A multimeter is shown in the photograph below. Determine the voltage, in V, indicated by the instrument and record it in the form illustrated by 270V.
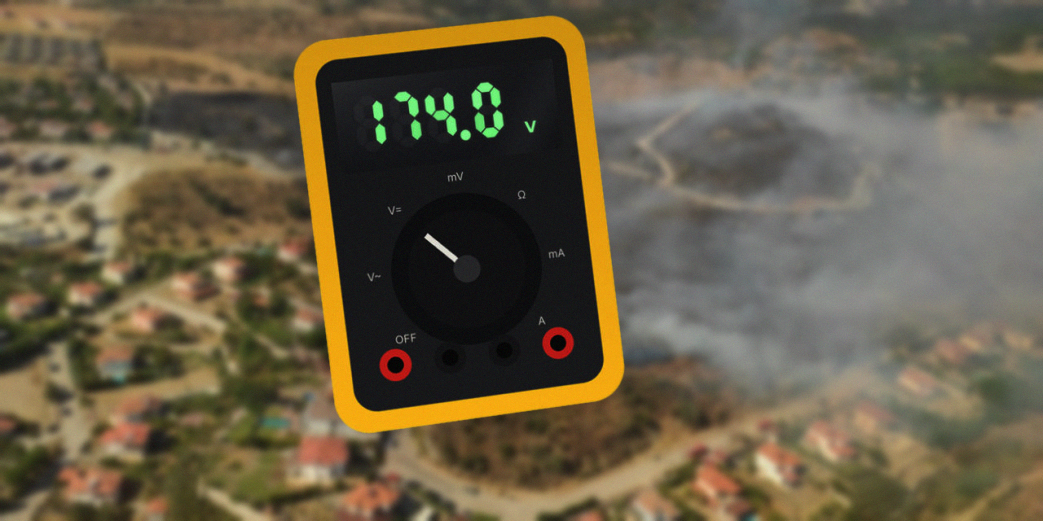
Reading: 174.0V
